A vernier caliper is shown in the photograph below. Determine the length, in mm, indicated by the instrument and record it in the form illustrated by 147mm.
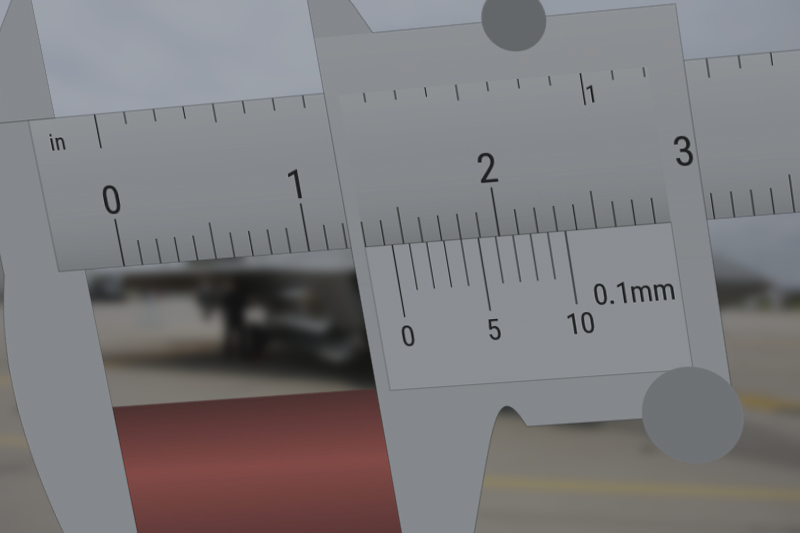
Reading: 14.4mm
